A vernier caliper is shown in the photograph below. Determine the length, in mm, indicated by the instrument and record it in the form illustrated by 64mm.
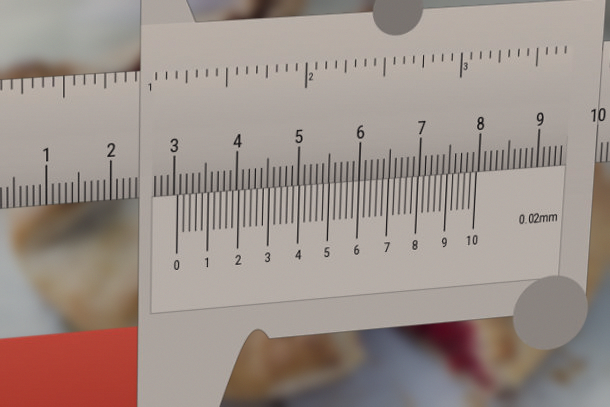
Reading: 30.6mm
